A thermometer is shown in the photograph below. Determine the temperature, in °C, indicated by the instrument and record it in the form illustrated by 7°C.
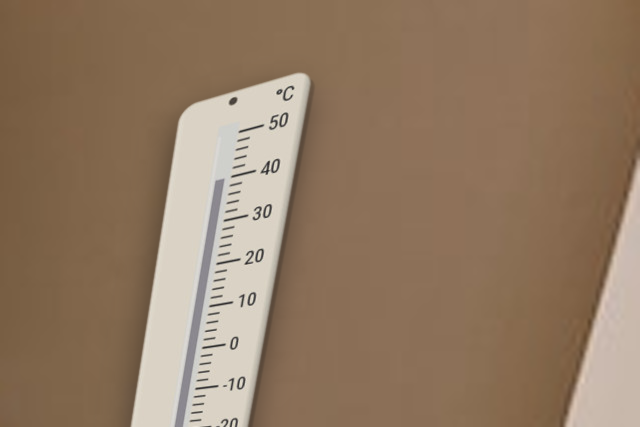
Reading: 40°C
